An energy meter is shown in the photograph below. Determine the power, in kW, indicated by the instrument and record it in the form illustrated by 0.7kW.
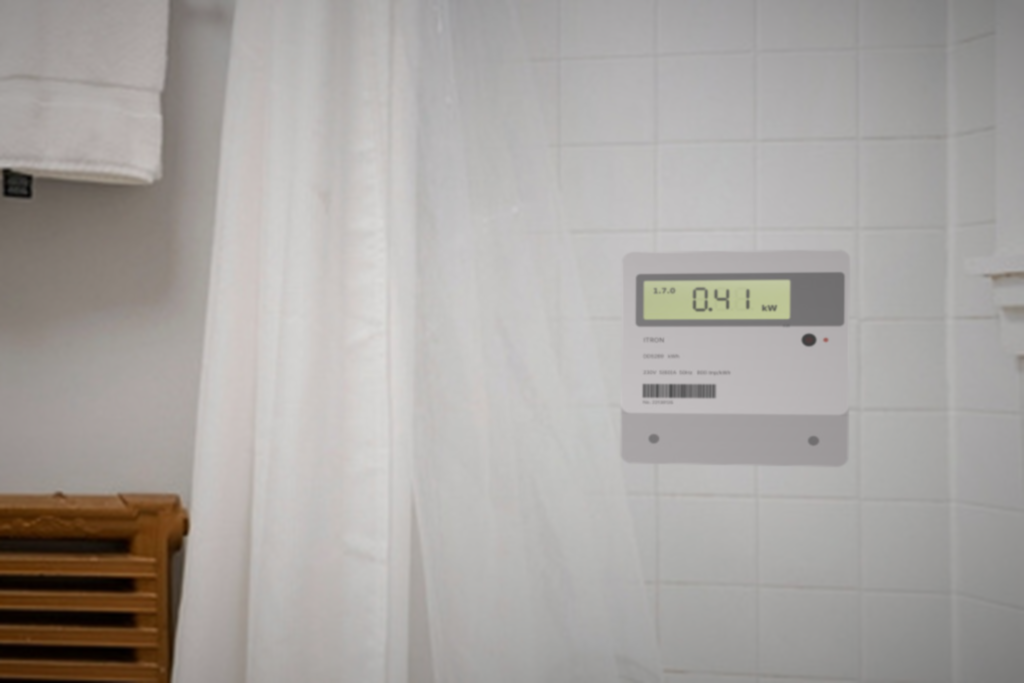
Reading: 0.41kW
